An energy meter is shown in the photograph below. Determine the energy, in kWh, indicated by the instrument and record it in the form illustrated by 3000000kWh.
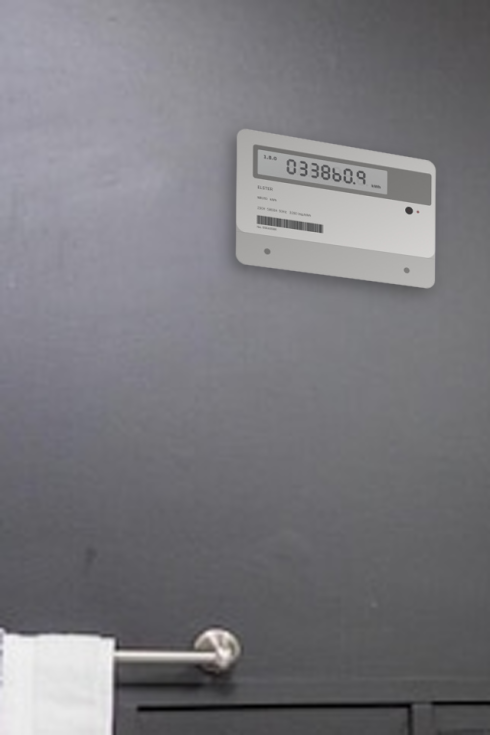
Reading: 33860.9kWh
